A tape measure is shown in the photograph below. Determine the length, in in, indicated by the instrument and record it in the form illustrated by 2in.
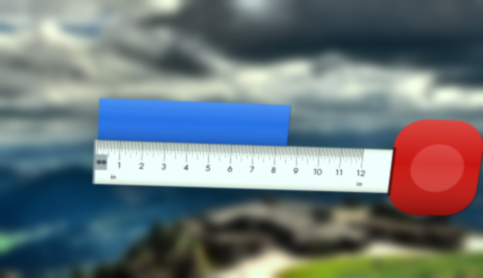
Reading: 8.5in
